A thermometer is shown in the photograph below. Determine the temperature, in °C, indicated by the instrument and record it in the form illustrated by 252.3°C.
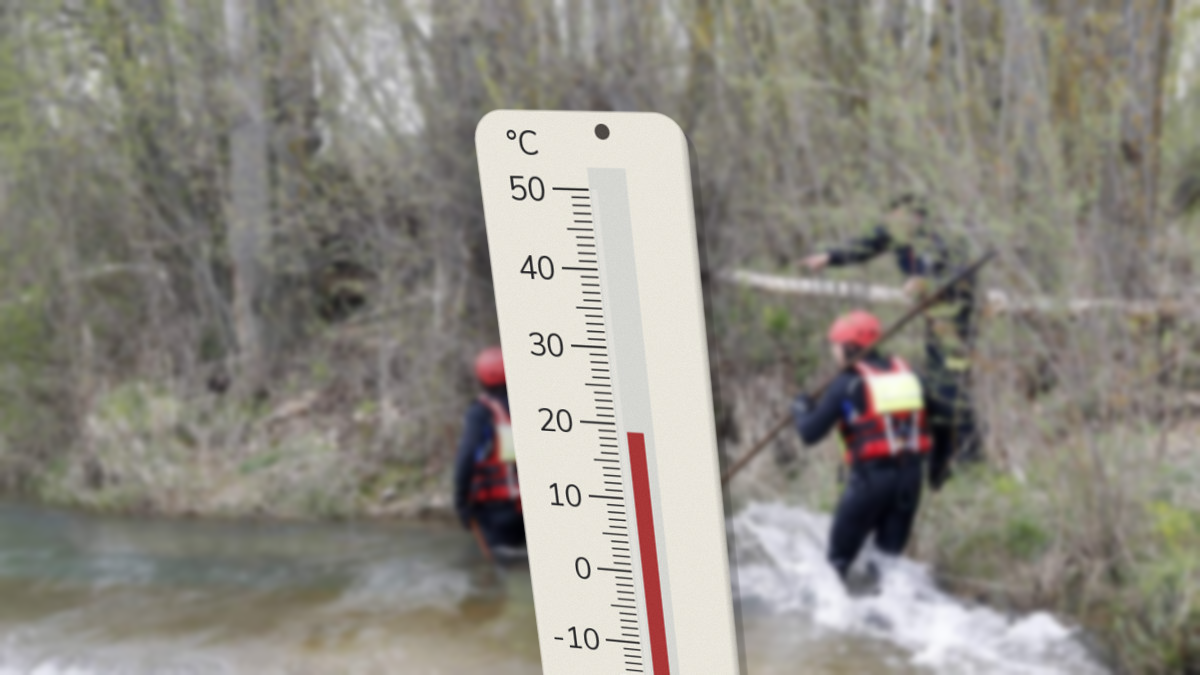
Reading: 19°C
